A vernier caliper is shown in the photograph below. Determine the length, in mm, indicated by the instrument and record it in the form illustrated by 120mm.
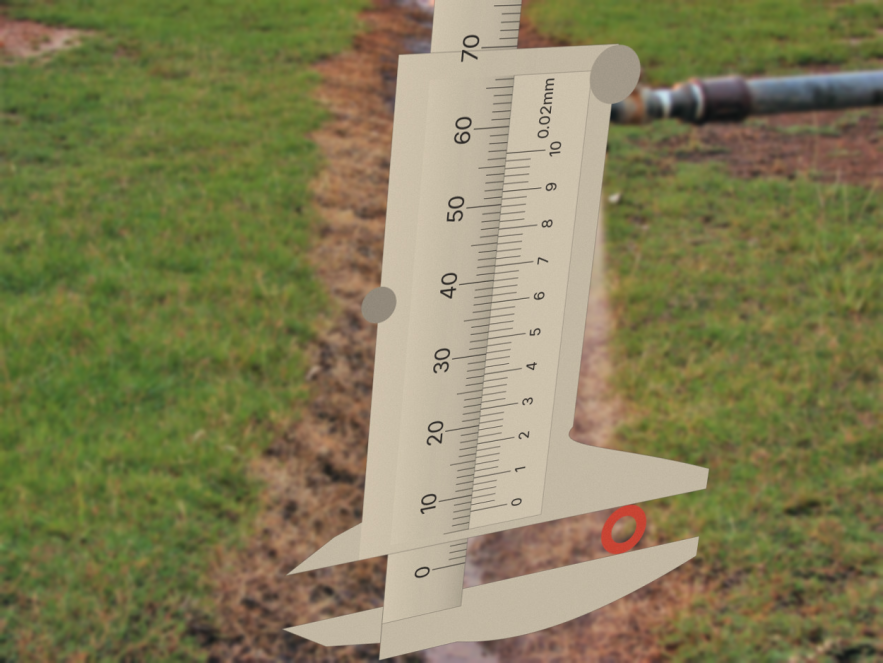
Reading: 7.6mm
